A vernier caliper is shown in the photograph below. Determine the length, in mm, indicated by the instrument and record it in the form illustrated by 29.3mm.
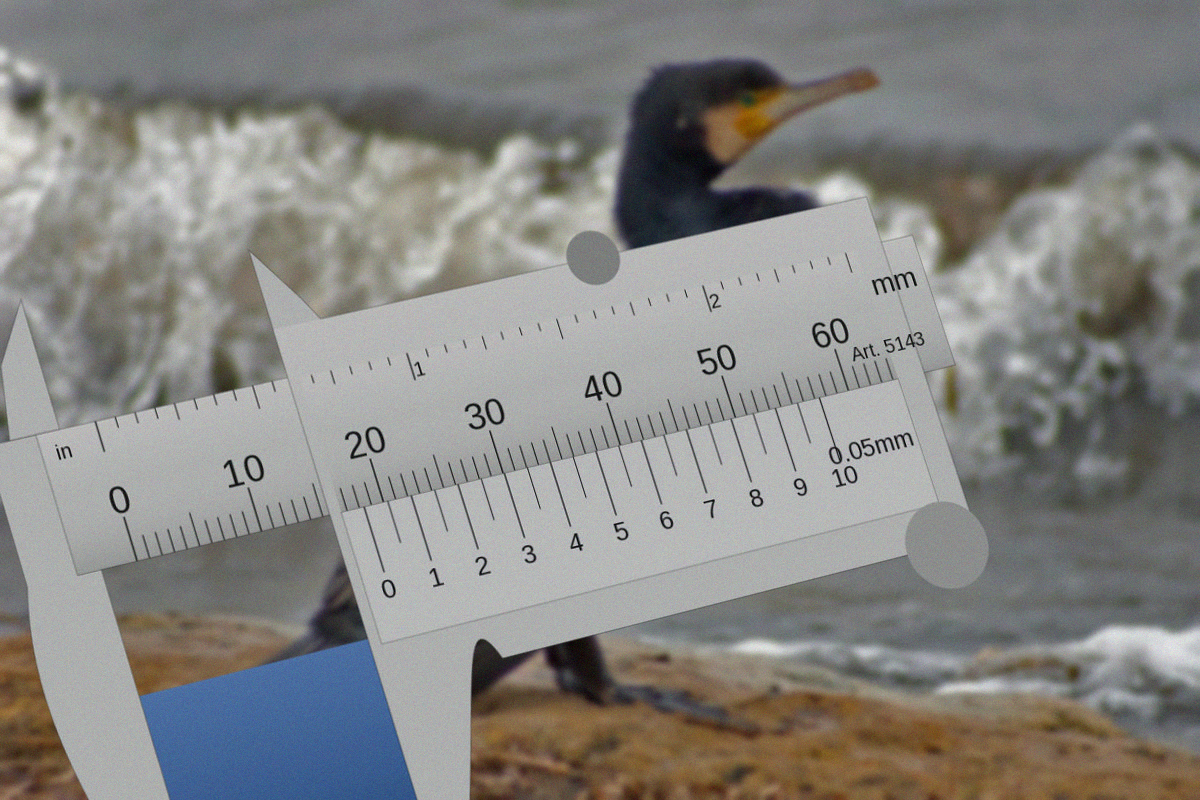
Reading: 18.4mm
